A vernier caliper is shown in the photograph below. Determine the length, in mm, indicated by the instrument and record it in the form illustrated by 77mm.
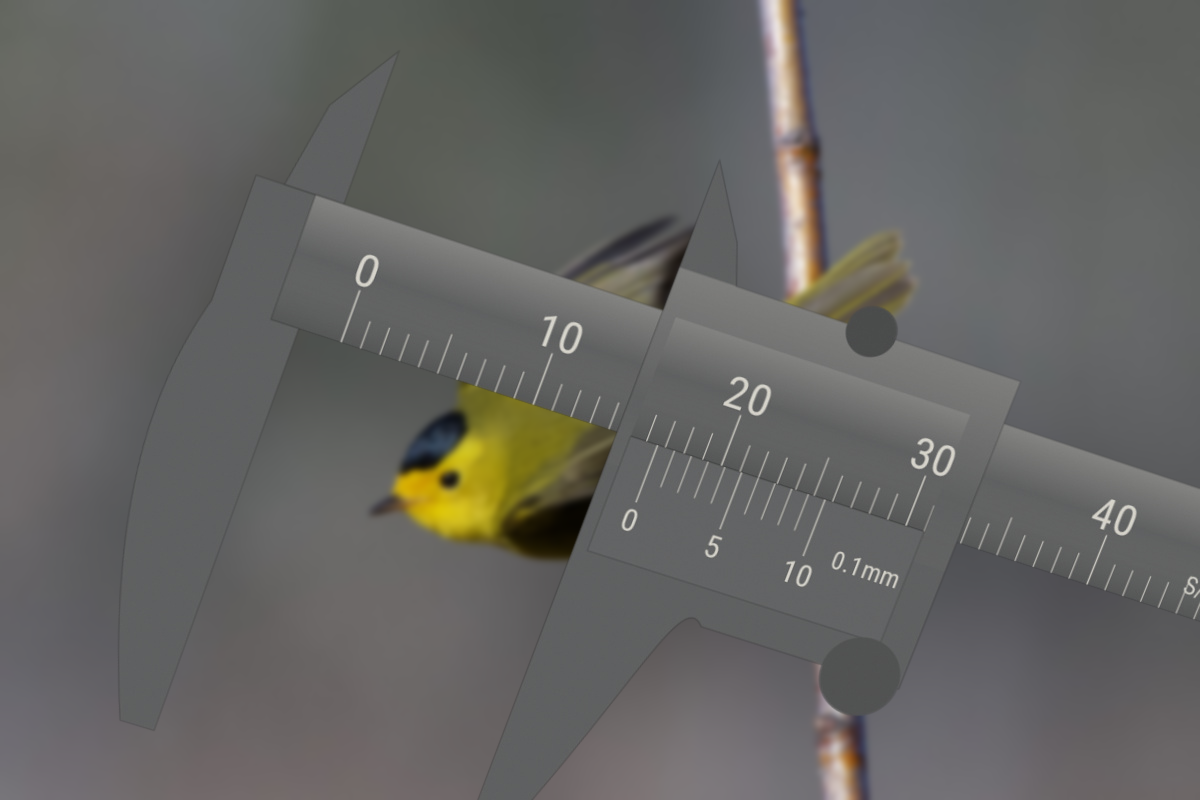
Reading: 16.6mm
